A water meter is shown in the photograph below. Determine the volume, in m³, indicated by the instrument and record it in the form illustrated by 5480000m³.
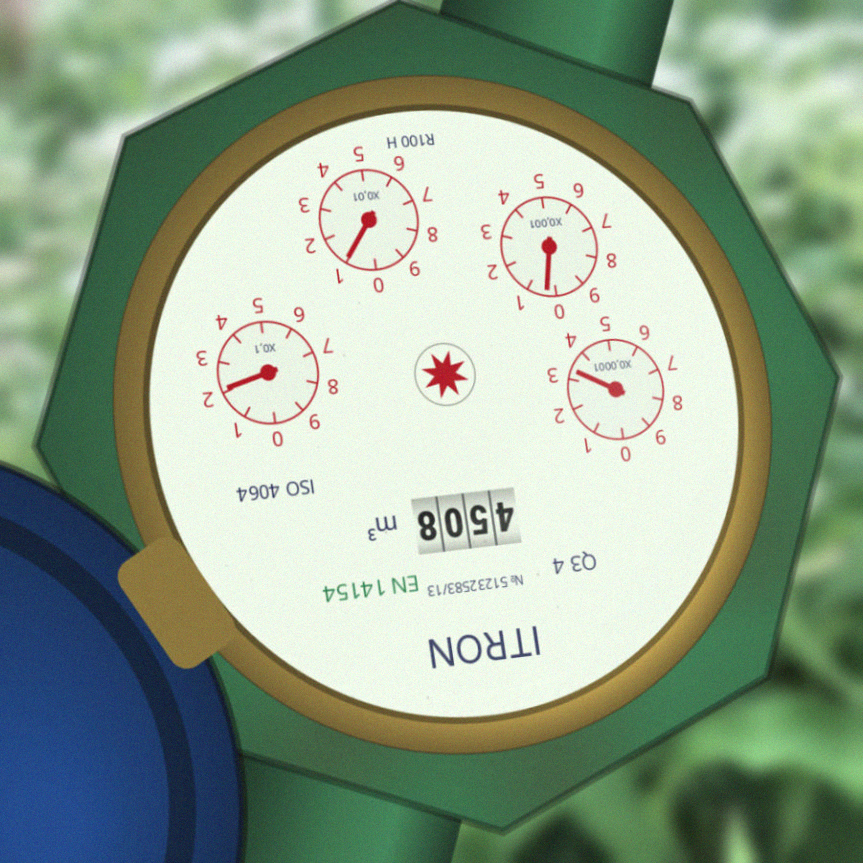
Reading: 4508.2103m³
